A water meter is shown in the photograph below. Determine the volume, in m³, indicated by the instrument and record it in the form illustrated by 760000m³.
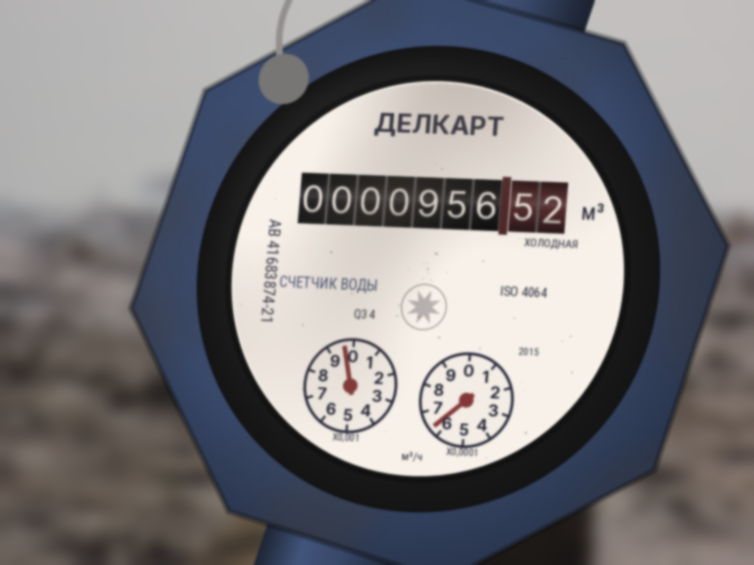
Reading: 956.5196m³
